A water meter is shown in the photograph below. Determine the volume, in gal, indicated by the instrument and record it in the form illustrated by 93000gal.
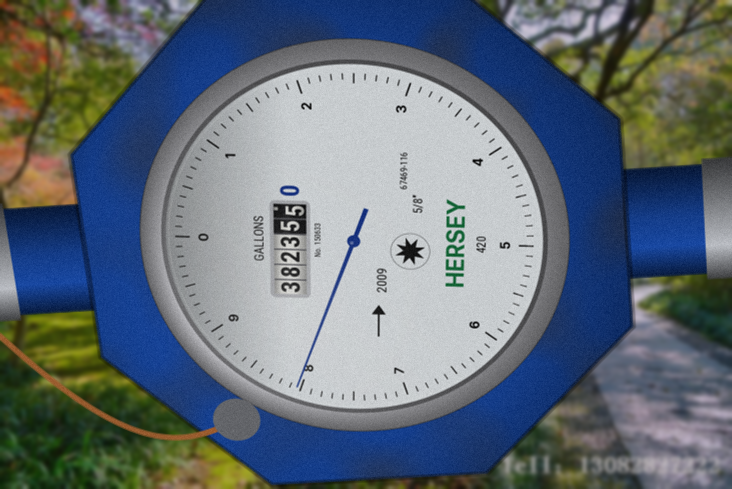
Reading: 3823548.0gal
